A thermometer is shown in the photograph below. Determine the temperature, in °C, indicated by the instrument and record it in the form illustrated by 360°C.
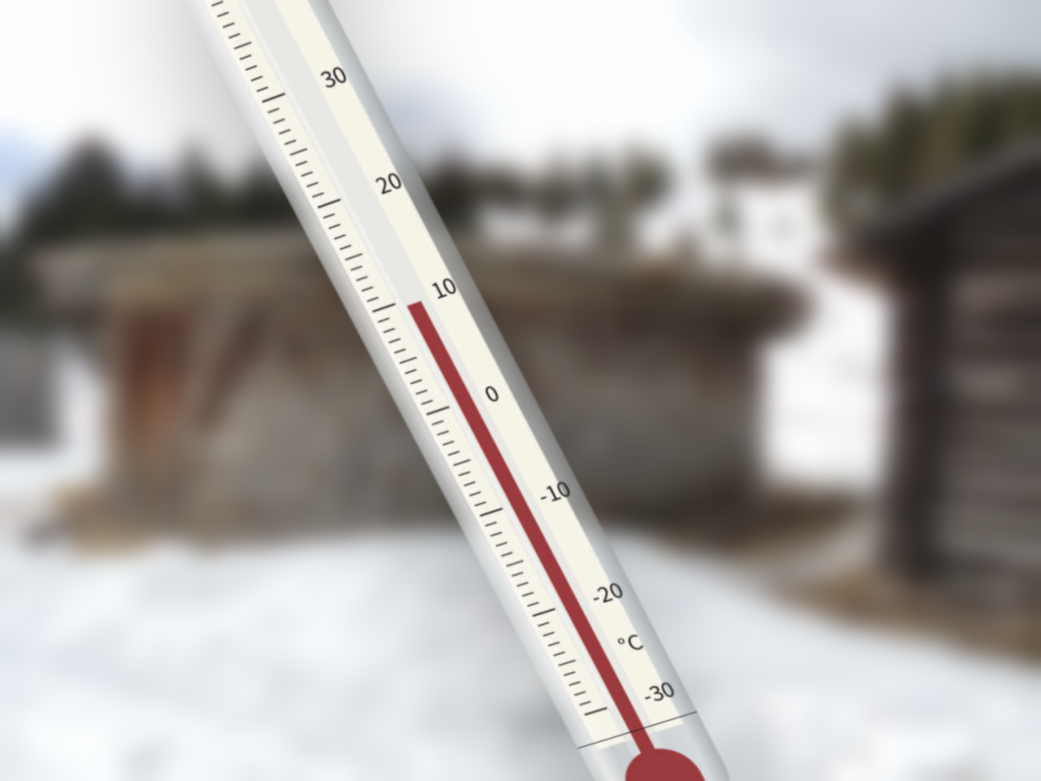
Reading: 9.5°C
